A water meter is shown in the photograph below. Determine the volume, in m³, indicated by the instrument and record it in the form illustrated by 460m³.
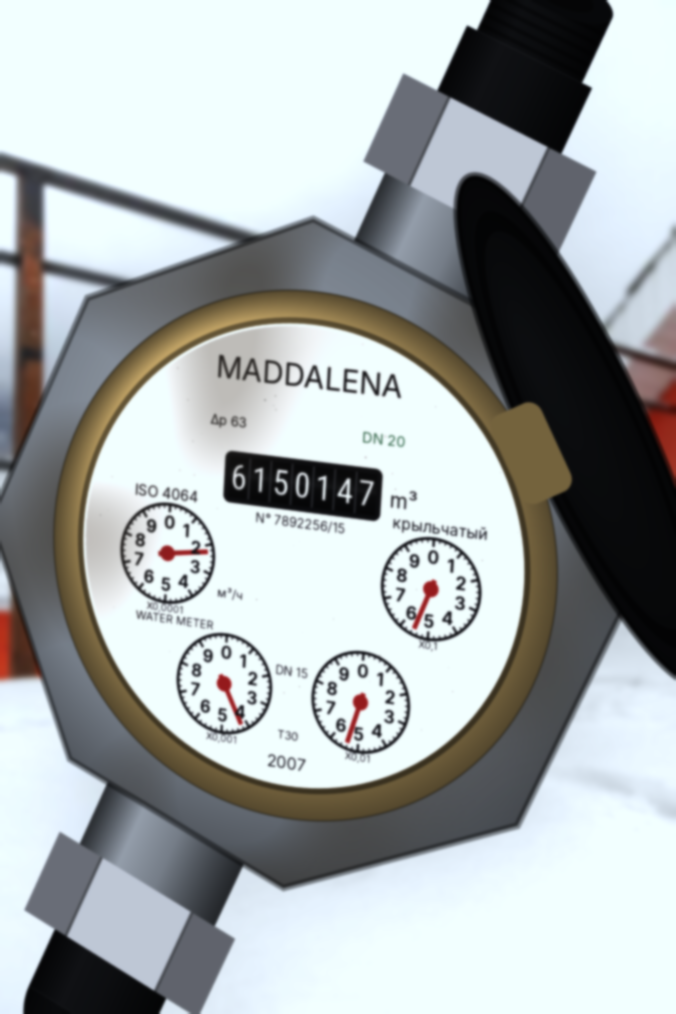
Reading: 6150147.5542m³
